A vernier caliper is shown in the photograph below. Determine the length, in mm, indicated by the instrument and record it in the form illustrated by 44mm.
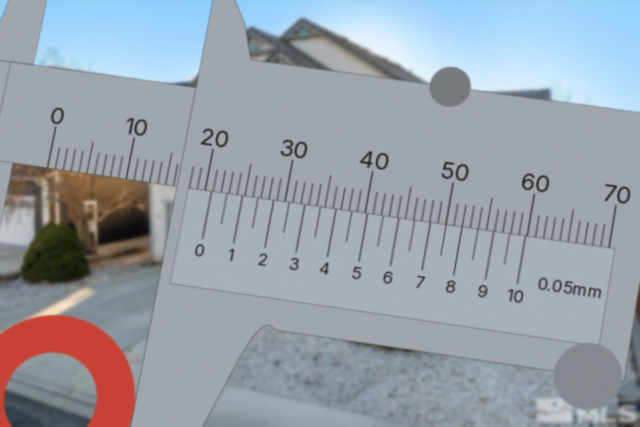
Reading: 20.8mm
